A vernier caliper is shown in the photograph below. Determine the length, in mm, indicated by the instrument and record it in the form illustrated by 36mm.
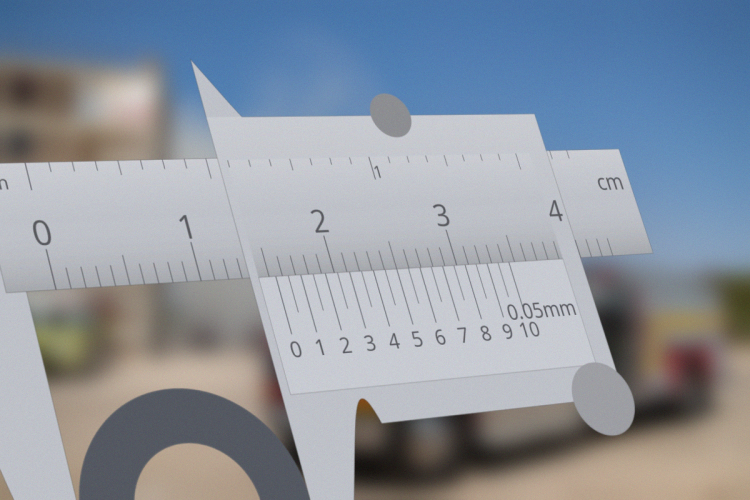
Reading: 15.5mm
